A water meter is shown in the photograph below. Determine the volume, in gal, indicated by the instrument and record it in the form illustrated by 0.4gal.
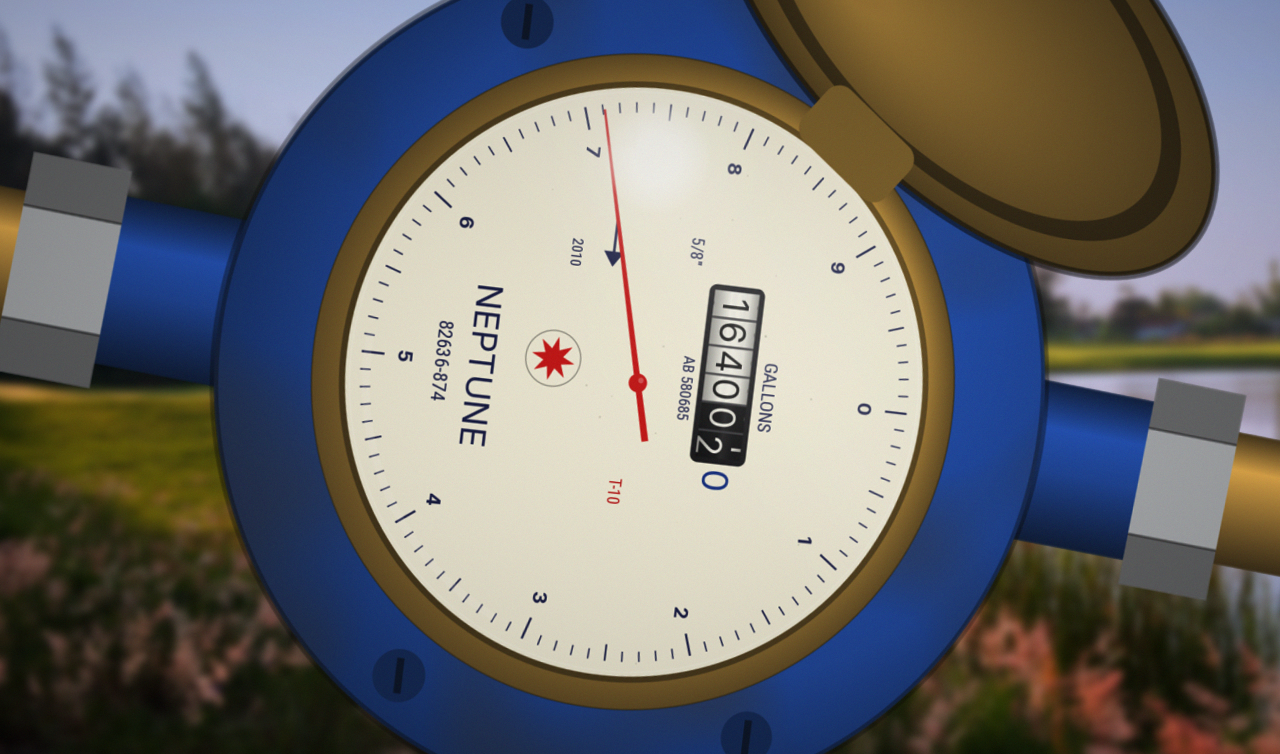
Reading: 1640017.1gal
